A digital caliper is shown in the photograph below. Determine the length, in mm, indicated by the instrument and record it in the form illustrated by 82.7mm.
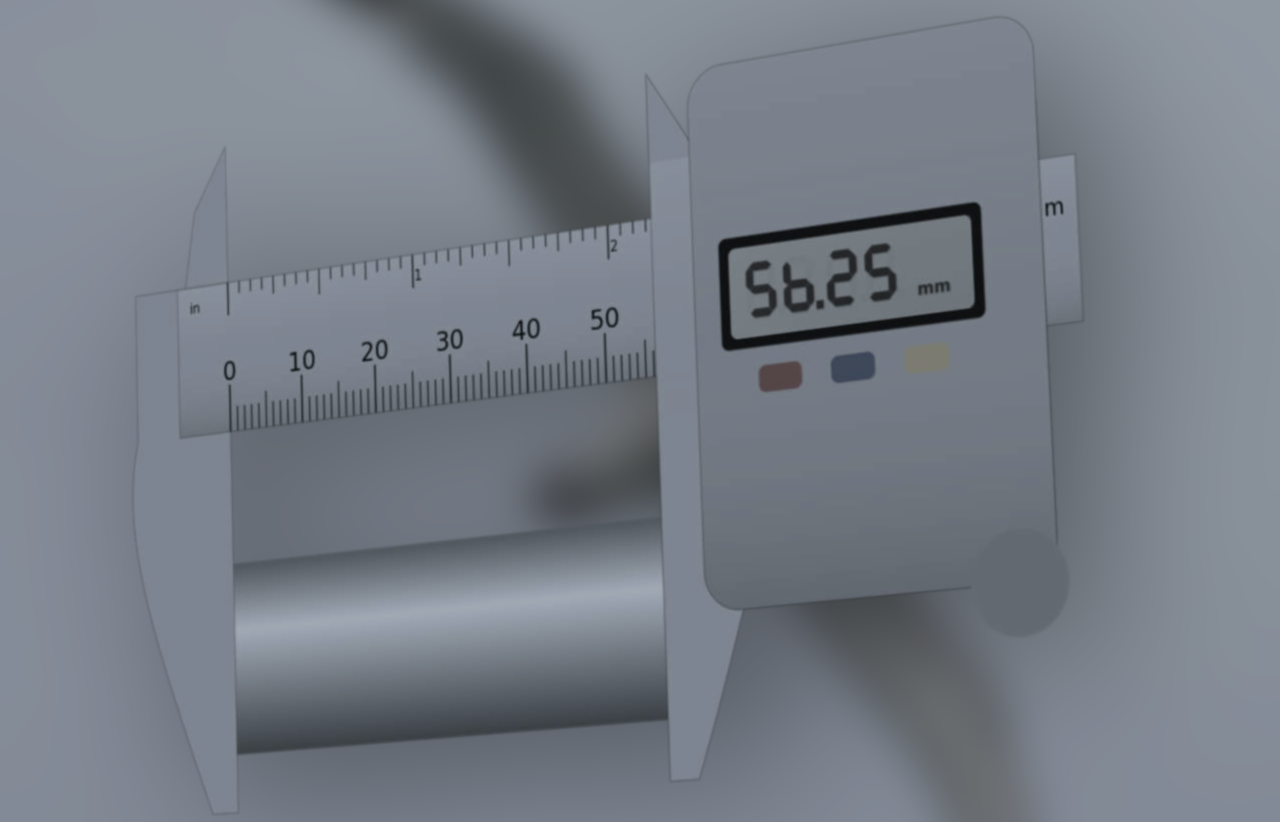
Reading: 56.25mm
